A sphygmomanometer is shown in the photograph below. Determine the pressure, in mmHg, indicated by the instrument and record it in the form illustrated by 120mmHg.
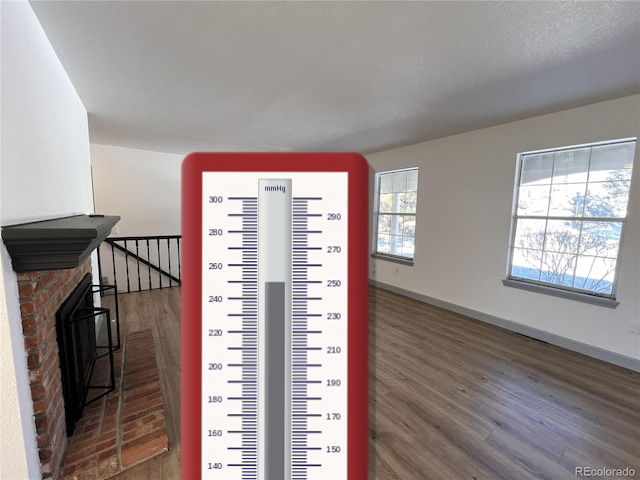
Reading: 250mmHg
